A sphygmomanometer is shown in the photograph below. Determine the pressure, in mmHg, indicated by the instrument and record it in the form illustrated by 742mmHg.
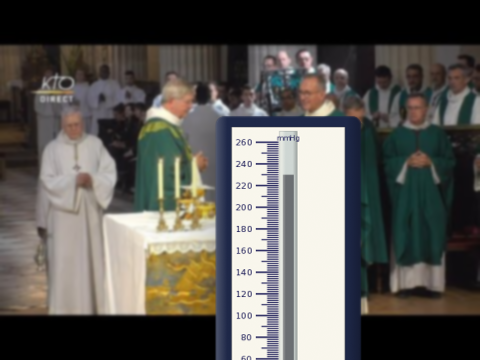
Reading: 230mmHg
